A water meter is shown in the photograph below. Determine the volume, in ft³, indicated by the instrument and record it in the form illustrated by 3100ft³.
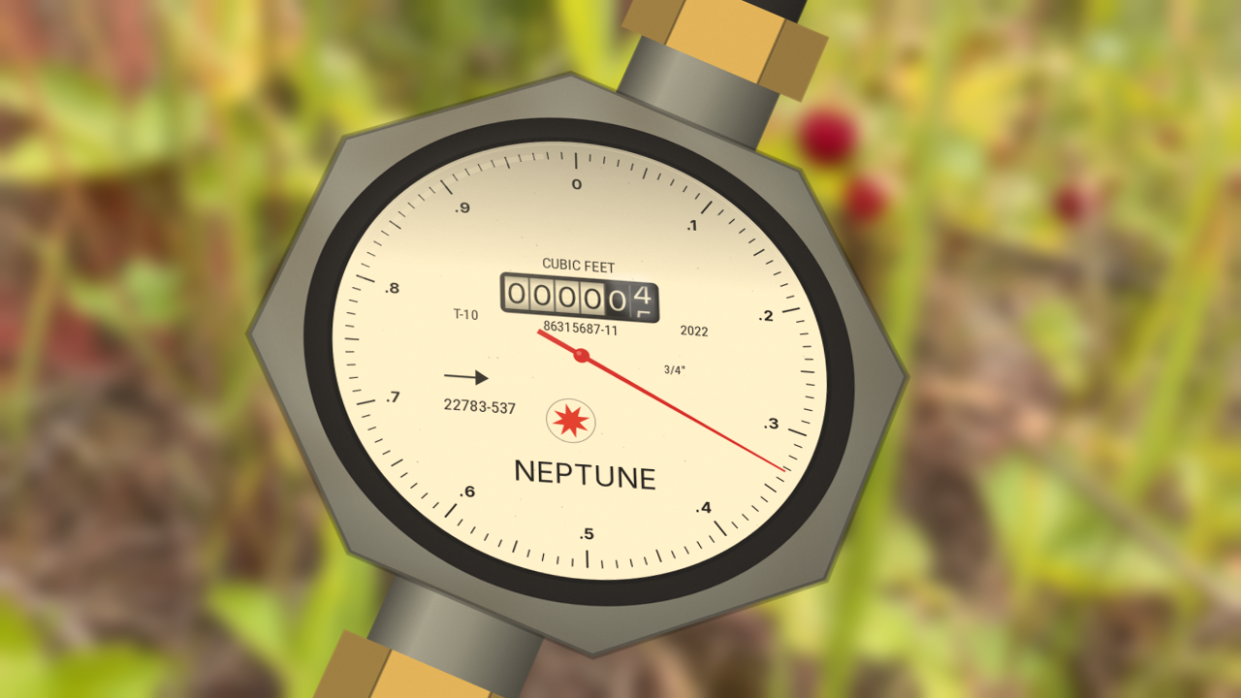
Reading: 4.33ft³
